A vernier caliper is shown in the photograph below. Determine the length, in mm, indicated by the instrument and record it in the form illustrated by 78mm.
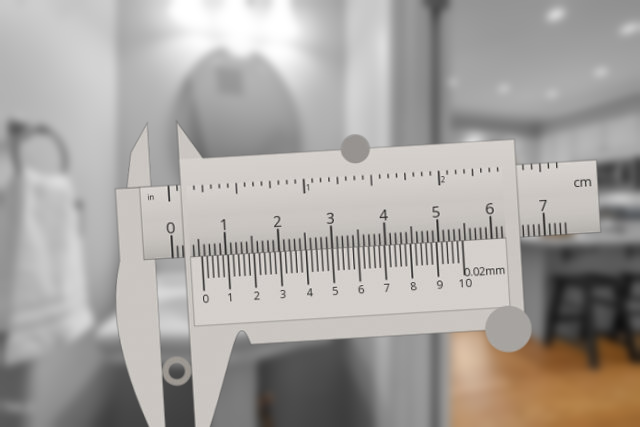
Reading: 5.5mm
